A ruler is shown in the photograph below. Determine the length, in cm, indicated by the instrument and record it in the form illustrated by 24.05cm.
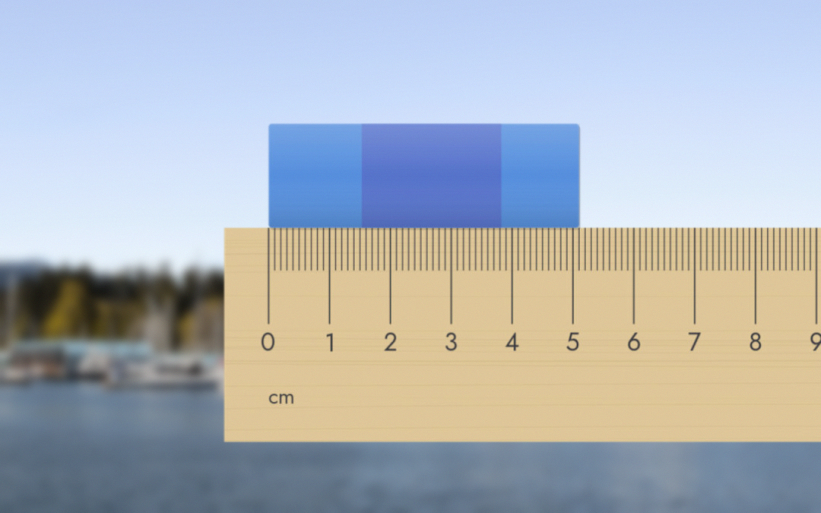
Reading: 5.1cm
